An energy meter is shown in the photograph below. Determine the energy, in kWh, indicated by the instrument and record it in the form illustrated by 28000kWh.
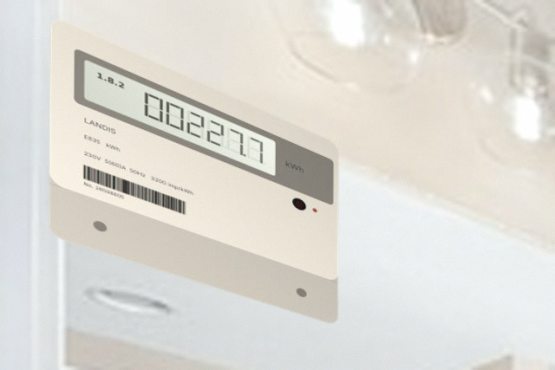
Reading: 227.7kWh
